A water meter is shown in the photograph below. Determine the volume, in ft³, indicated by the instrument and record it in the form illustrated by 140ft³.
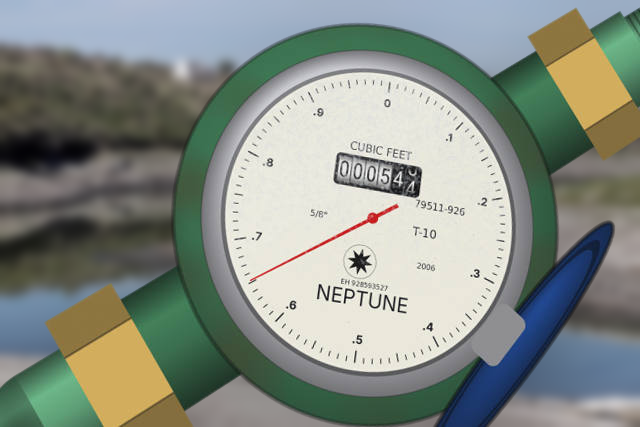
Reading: 543.65ft³
